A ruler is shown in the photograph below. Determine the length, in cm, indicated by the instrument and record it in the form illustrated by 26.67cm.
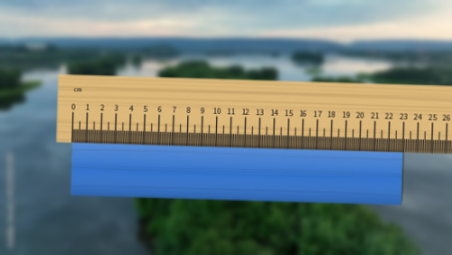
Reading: 23cm
